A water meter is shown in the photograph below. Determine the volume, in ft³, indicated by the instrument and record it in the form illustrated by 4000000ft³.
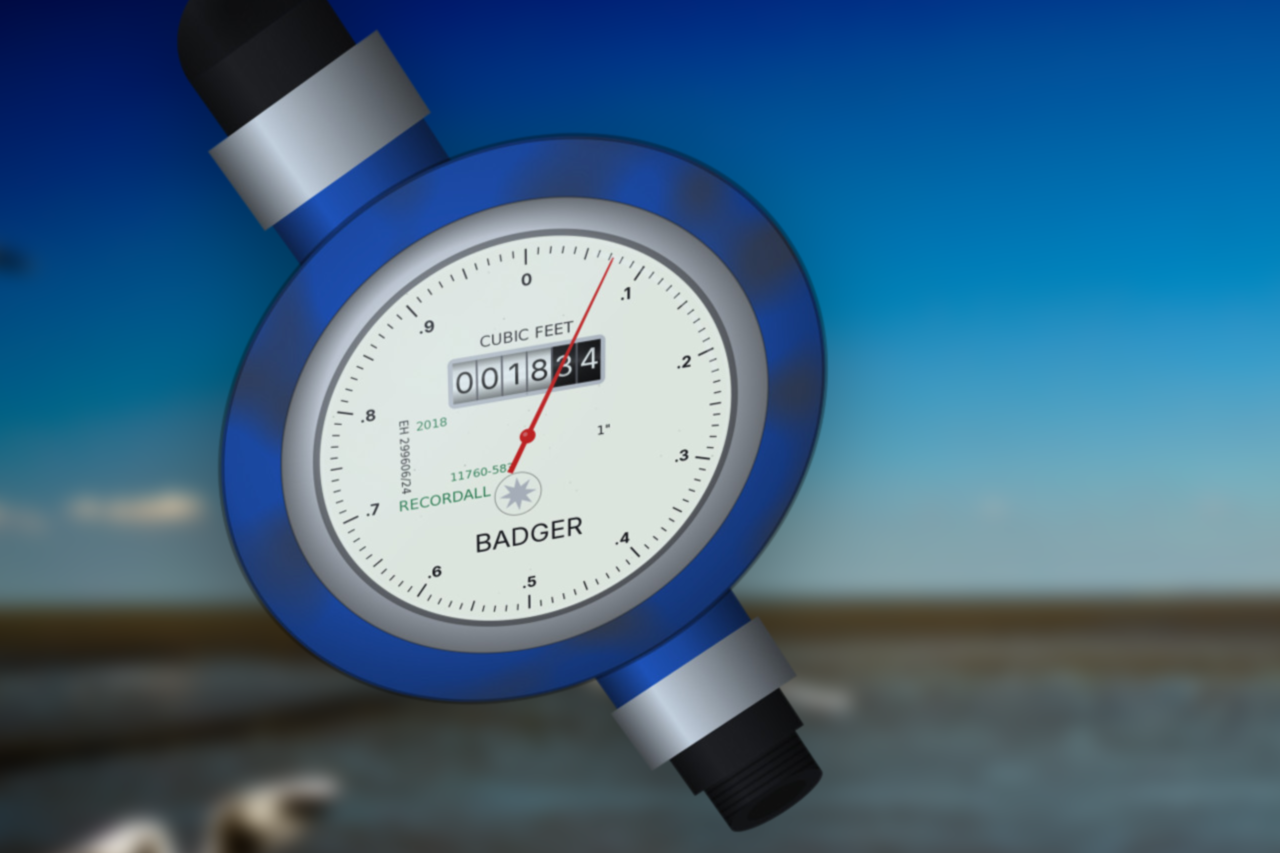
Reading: 1834.07ft³
